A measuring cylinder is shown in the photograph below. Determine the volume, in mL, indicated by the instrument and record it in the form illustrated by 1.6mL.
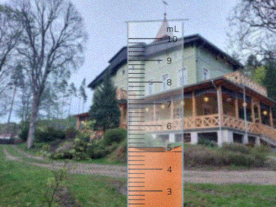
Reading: 4.8mL
